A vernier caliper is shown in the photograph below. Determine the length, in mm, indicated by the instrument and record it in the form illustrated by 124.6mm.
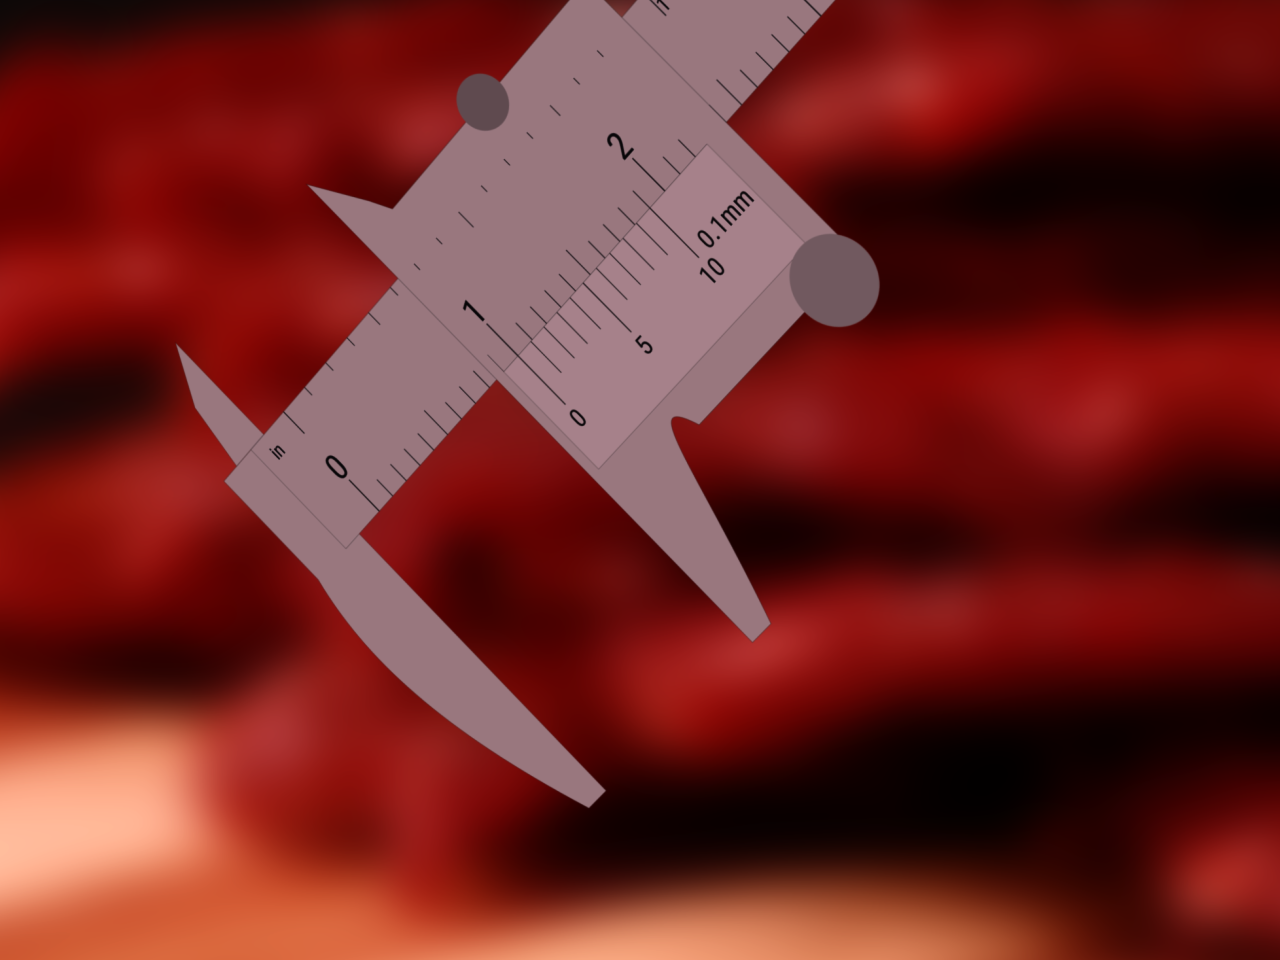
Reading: 10.0mm
